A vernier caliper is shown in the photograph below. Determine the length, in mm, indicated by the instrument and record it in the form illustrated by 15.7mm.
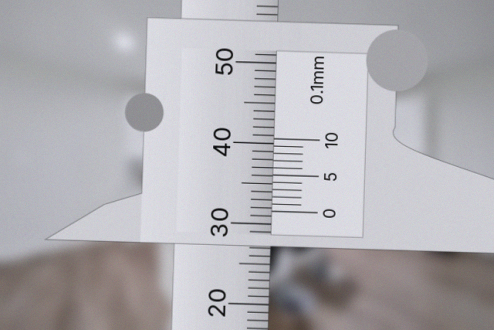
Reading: 31.6mm
